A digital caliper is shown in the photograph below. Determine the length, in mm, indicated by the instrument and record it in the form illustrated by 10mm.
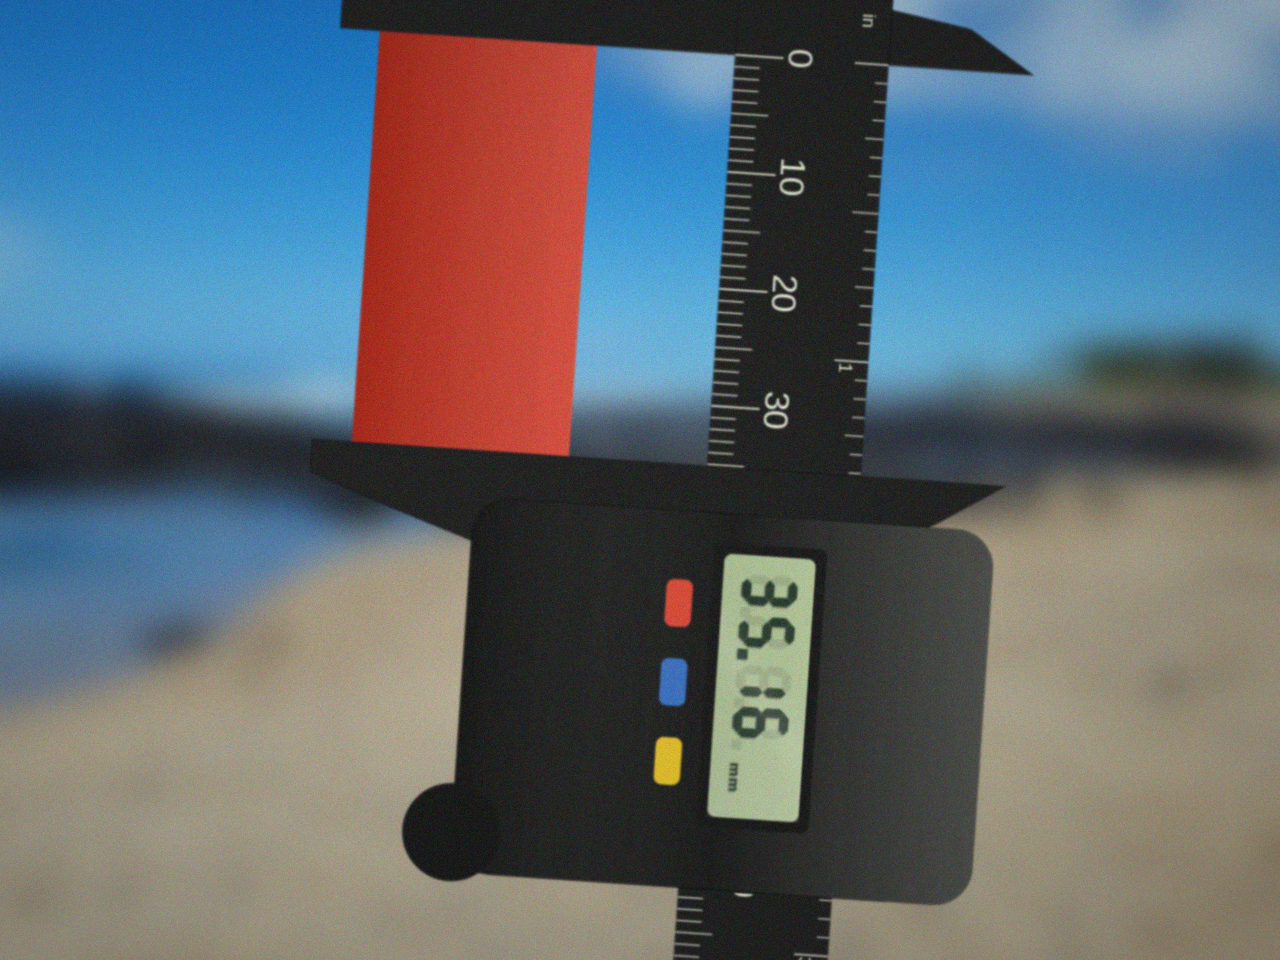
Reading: 35.16mm
